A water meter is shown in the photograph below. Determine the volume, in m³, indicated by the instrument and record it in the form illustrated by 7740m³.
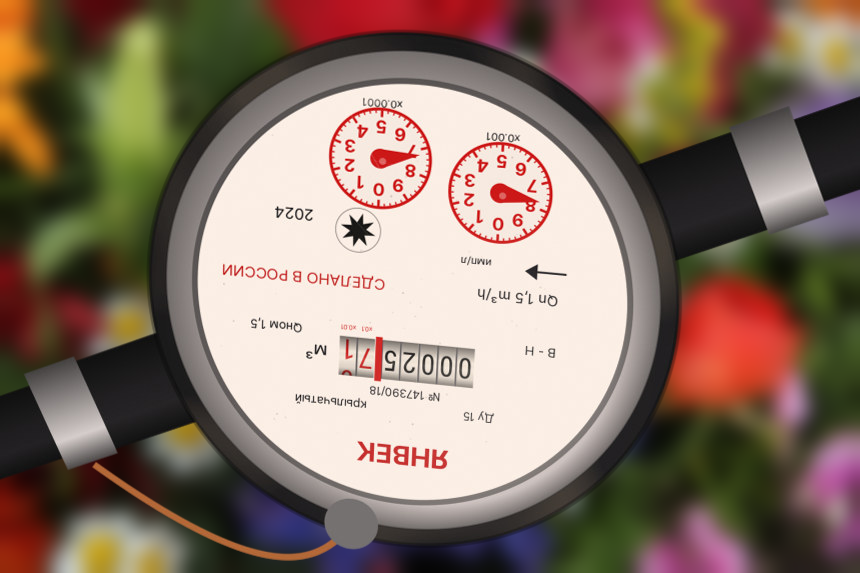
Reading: 25.7077m³
